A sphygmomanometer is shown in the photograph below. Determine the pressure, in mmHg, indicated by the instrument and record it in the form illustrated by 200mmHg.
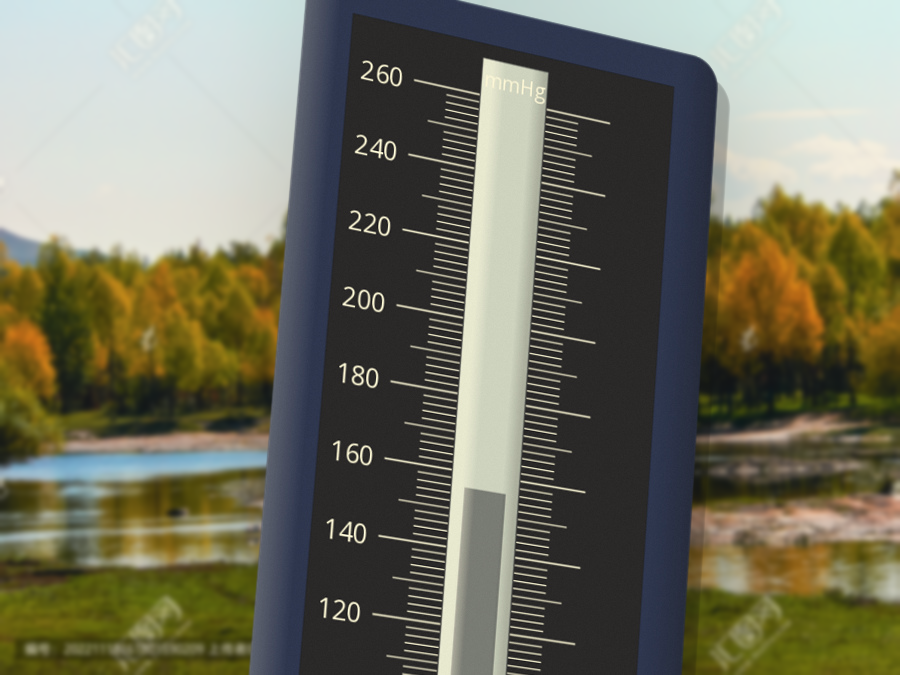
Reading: 156mmHg
